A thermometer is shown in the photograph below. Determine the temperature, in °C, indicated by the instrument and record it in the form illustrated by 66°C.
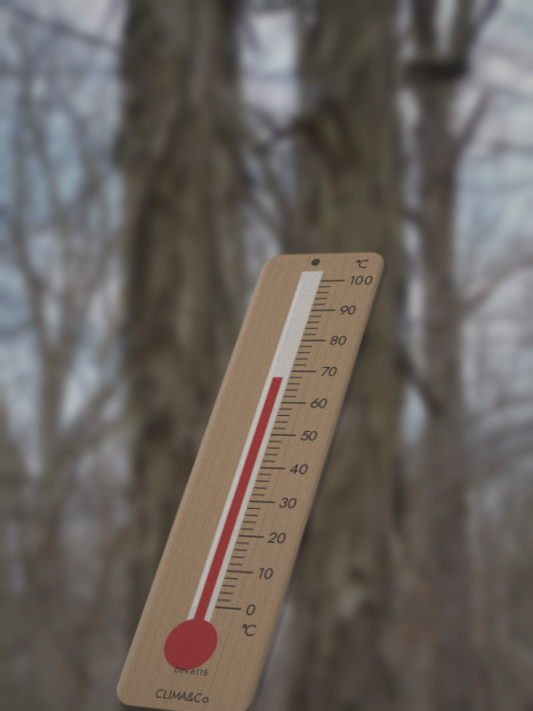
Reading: 68°C
